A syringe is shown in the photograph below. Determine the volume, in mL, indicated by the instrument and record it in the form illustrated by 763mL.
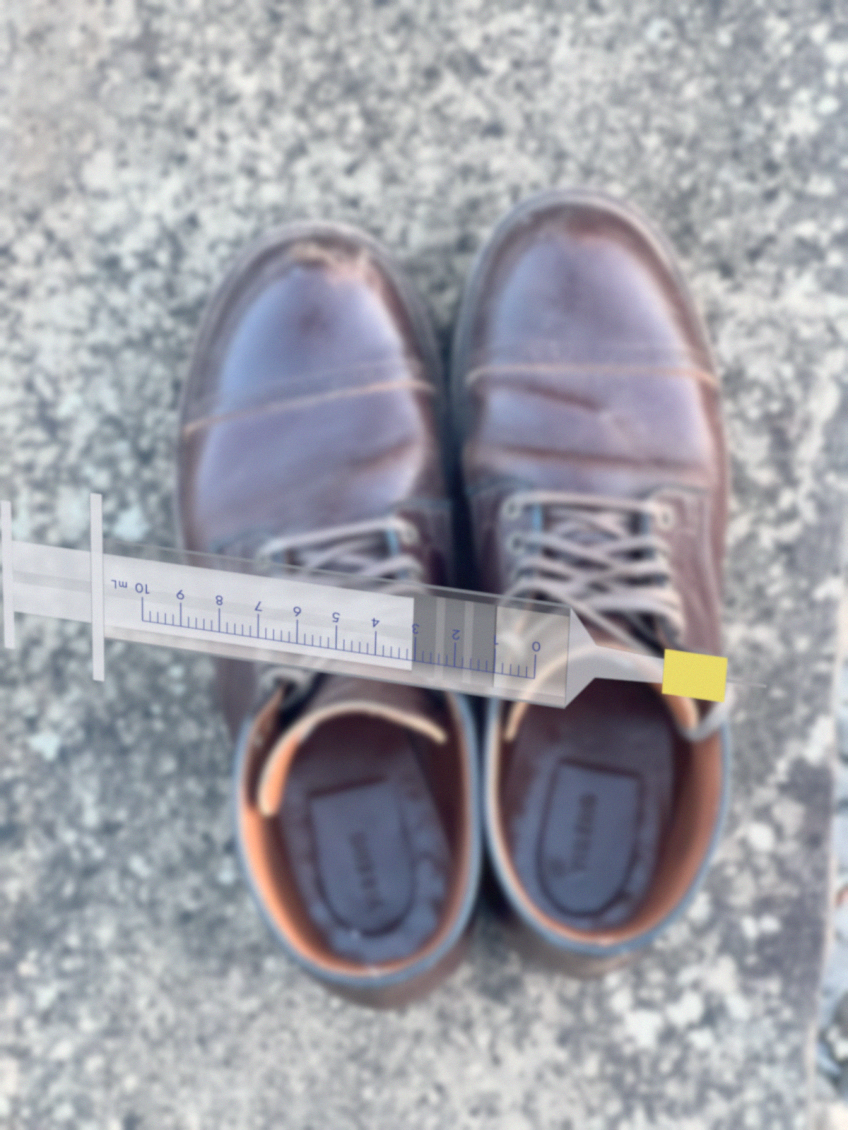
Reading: 1mL
